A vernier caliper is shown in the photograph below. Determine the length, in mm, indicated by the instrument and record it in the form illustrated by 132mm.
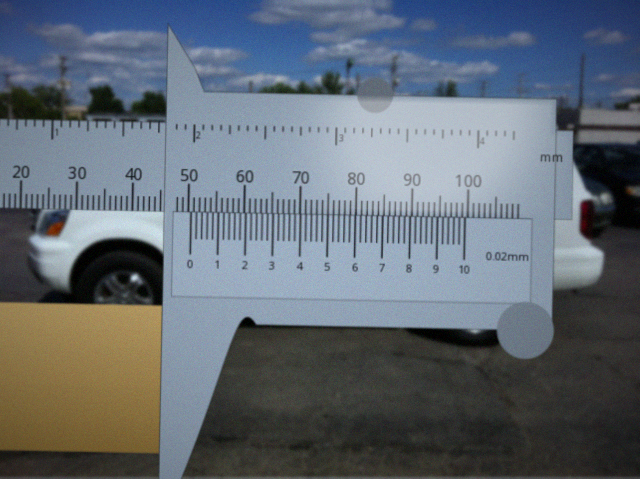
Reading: 50.5mm
